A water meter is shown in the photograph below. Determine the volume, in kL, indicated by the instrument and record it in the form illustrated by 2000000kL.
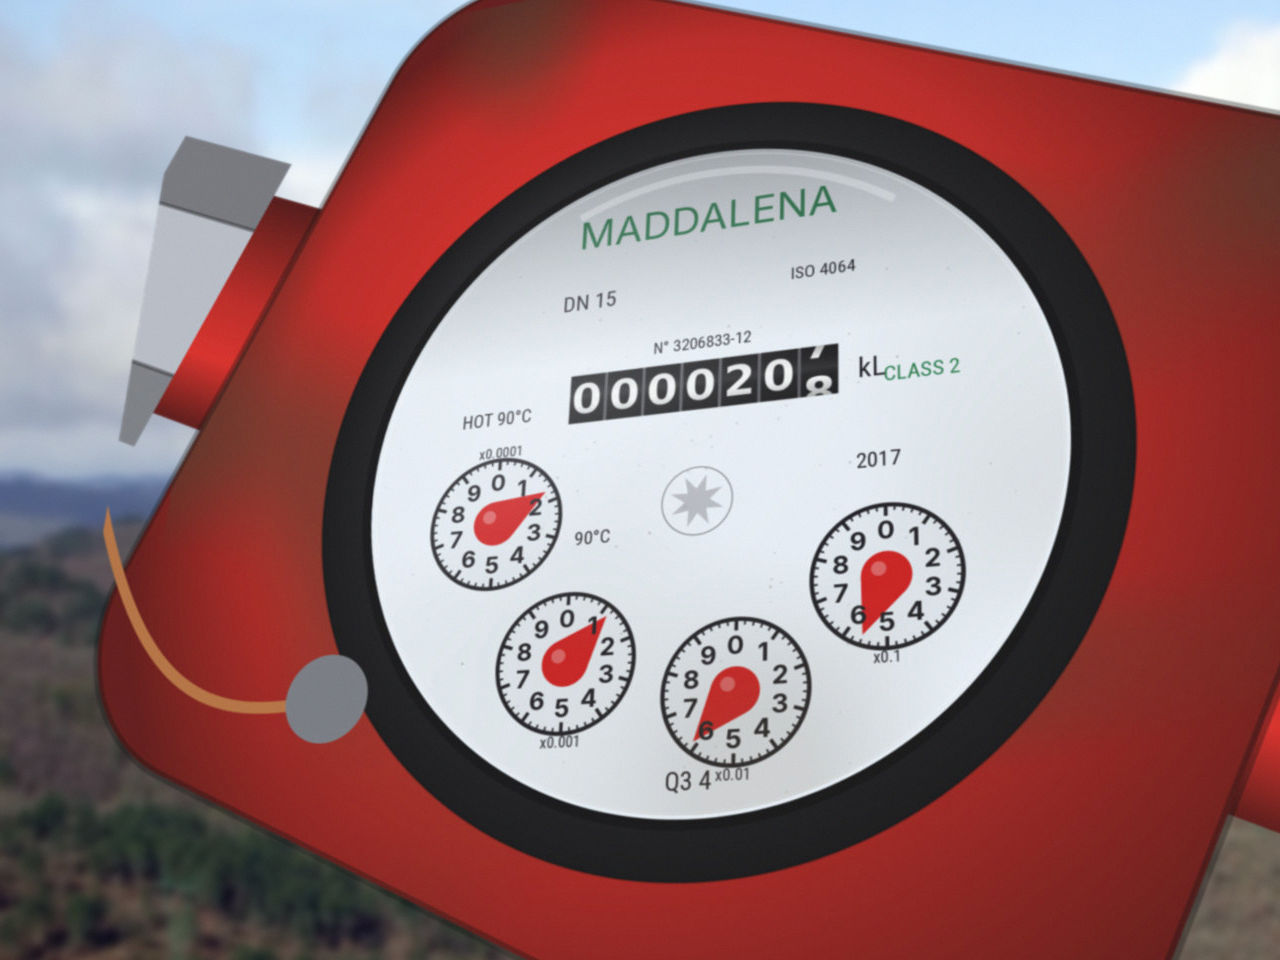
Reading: 207.5611kL
